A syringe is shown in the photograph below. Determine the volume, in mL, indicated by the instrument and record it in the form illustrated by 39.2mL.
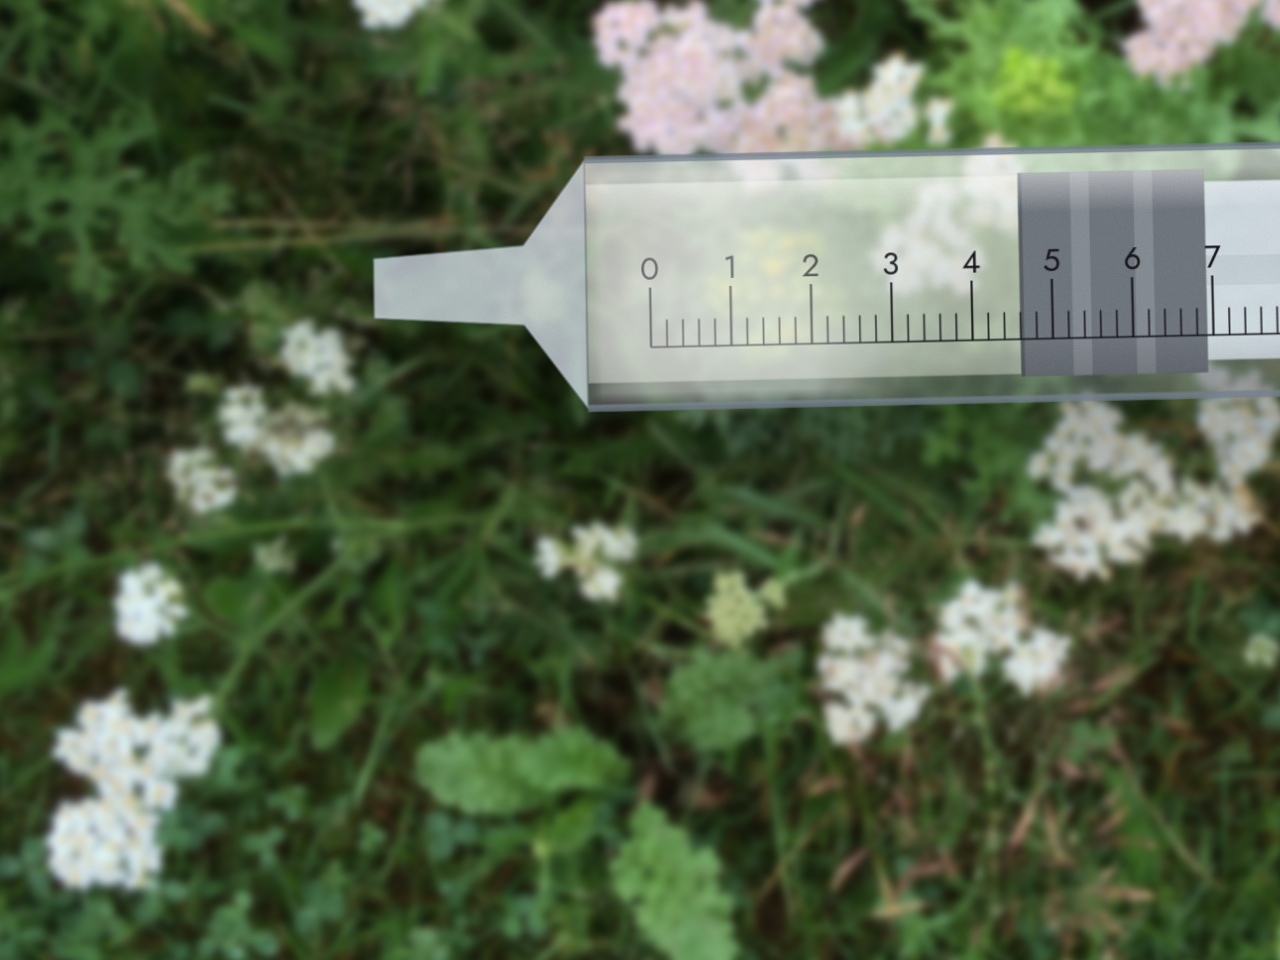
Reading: 4.6mL
